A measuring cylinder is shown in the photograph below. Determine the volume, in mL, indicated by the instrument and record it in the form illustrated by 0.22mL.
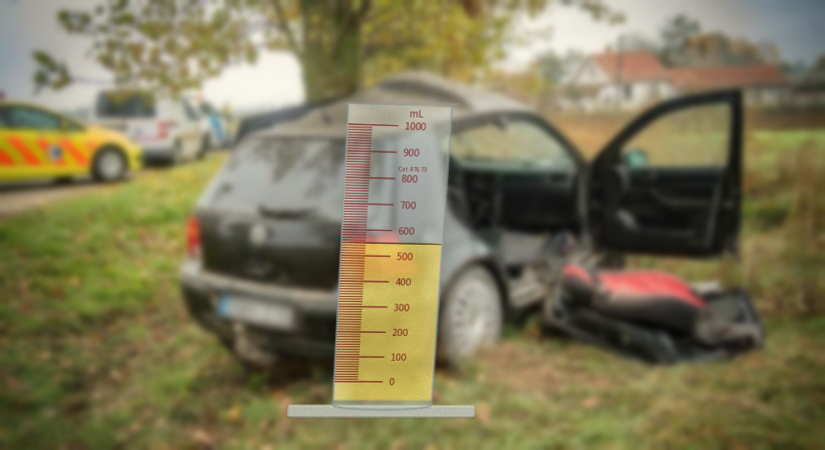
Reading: 550mL
